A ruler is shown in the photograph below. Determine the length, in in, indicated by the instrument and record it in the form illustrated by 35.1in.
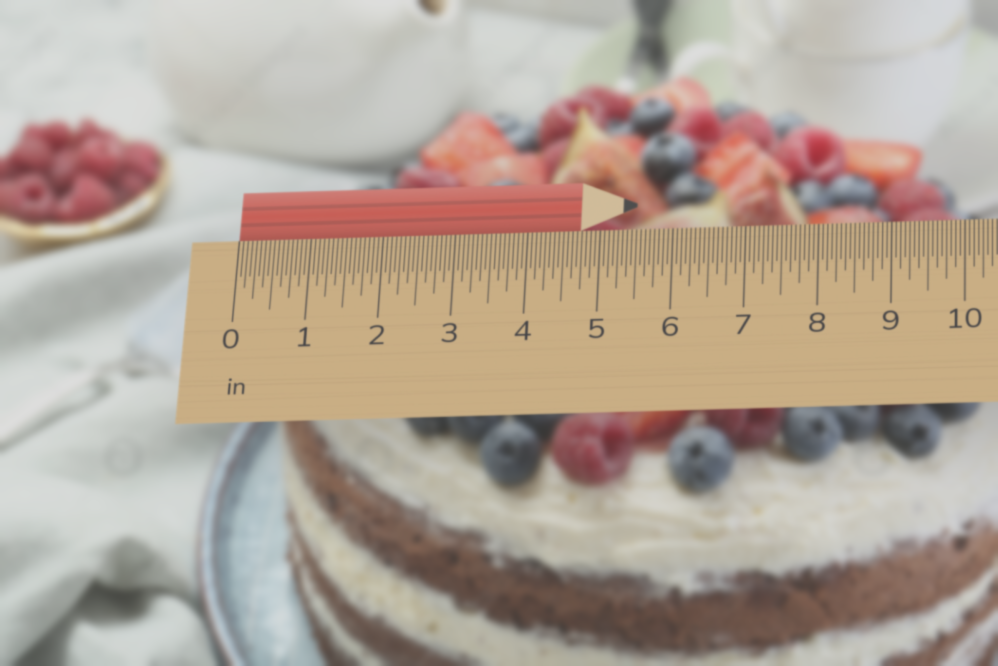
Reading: 5.5in
